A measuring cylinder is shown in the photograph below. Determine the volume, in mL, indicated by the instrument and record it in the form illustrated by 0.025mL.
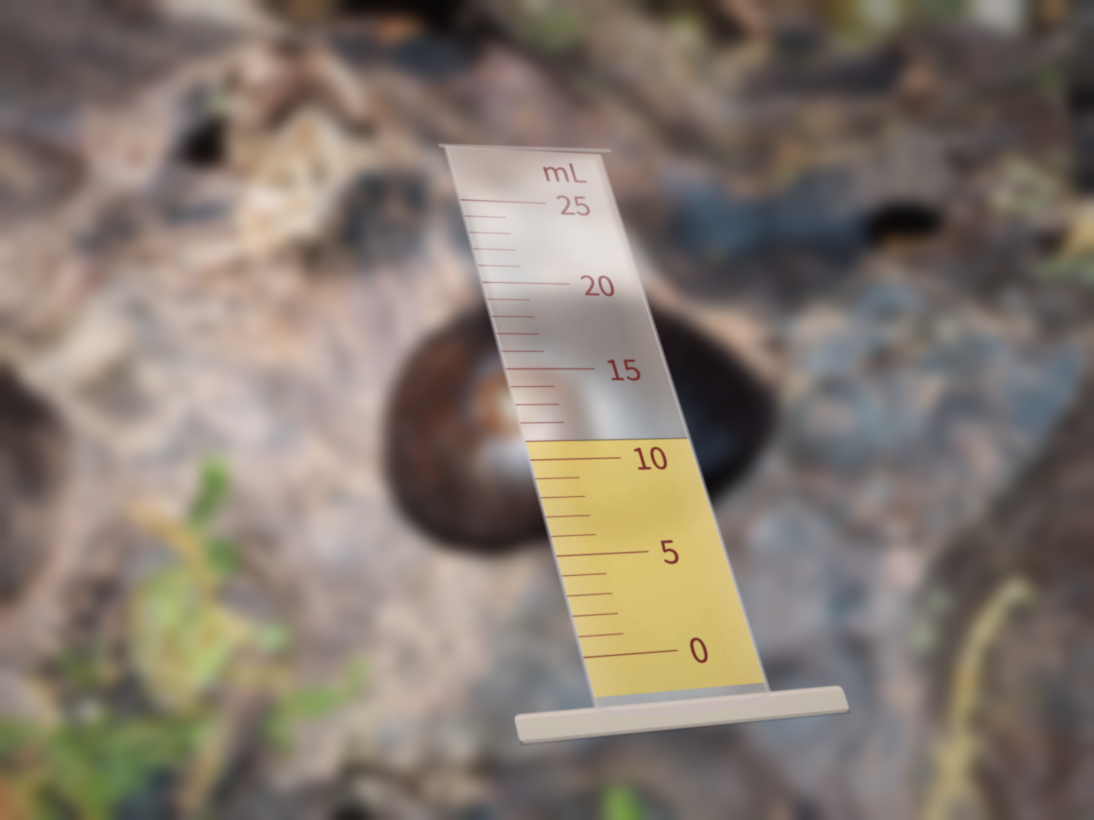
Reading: 11mL
